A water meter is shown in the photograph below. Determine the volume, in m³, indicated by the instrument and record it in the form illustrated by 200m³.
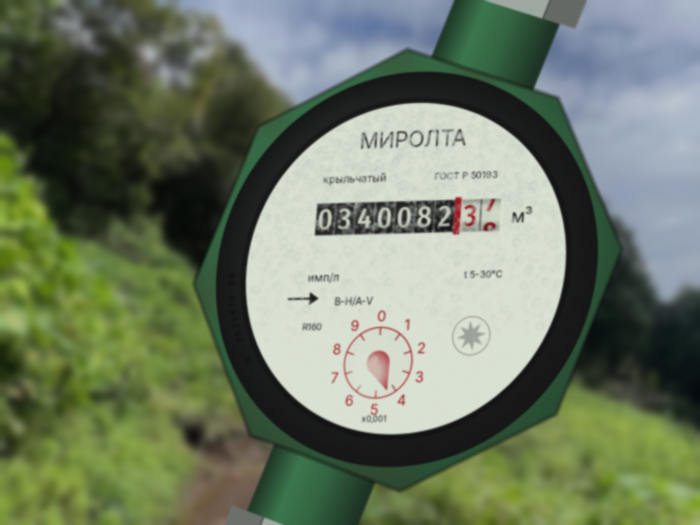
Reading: 340082.374m³
